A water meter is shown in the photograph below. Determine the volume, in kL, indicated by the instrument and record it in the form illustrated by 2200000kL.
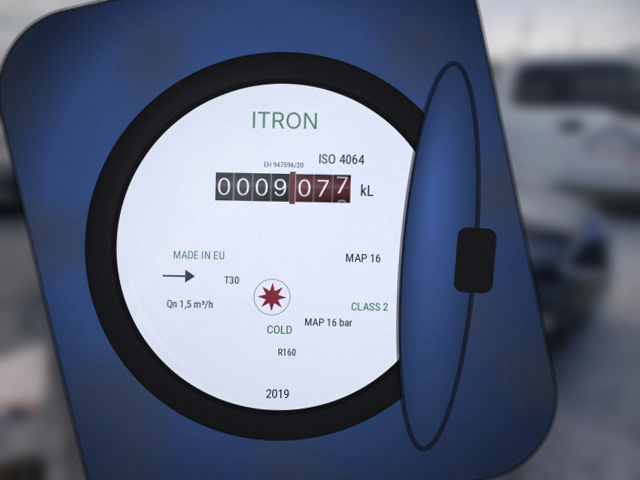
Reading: 9.077kL
